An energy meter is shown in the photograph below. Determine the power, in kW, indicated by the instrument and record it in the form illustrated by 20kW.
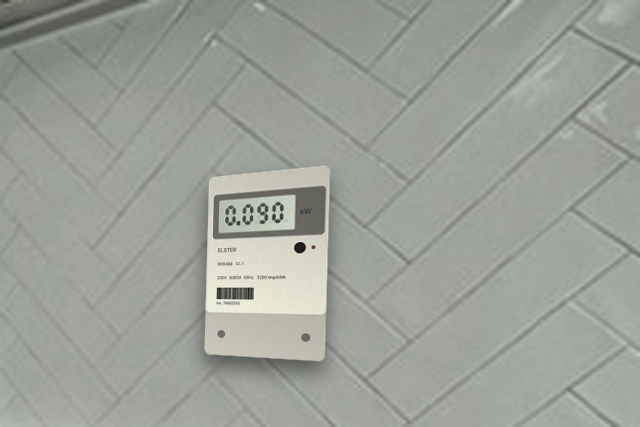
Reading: 0.090kW
